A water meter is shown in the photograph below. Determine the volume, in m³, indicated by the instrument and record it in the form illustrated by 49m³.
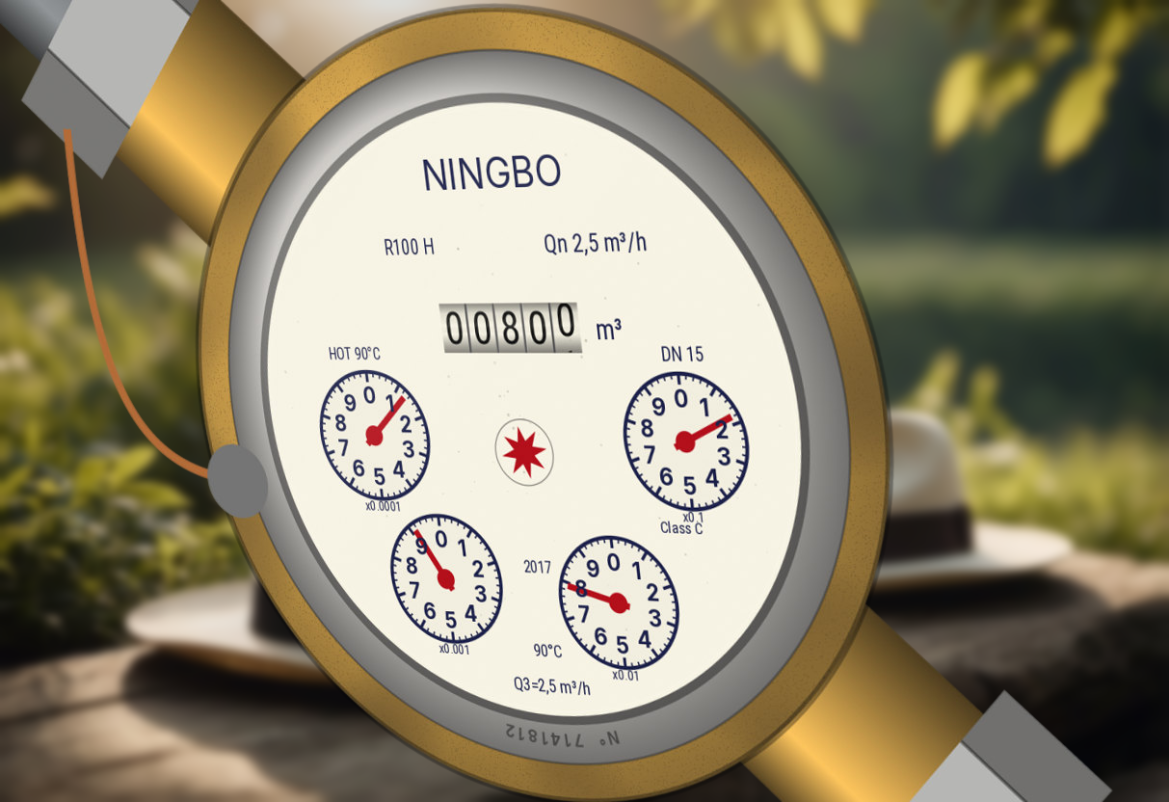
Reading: 800.1791m³
